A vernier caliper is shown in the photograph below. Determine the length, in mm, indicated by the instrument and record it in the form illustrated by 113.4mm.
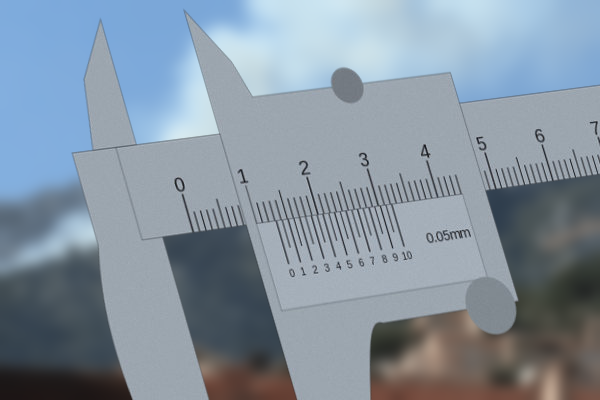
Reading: 13.2mm
